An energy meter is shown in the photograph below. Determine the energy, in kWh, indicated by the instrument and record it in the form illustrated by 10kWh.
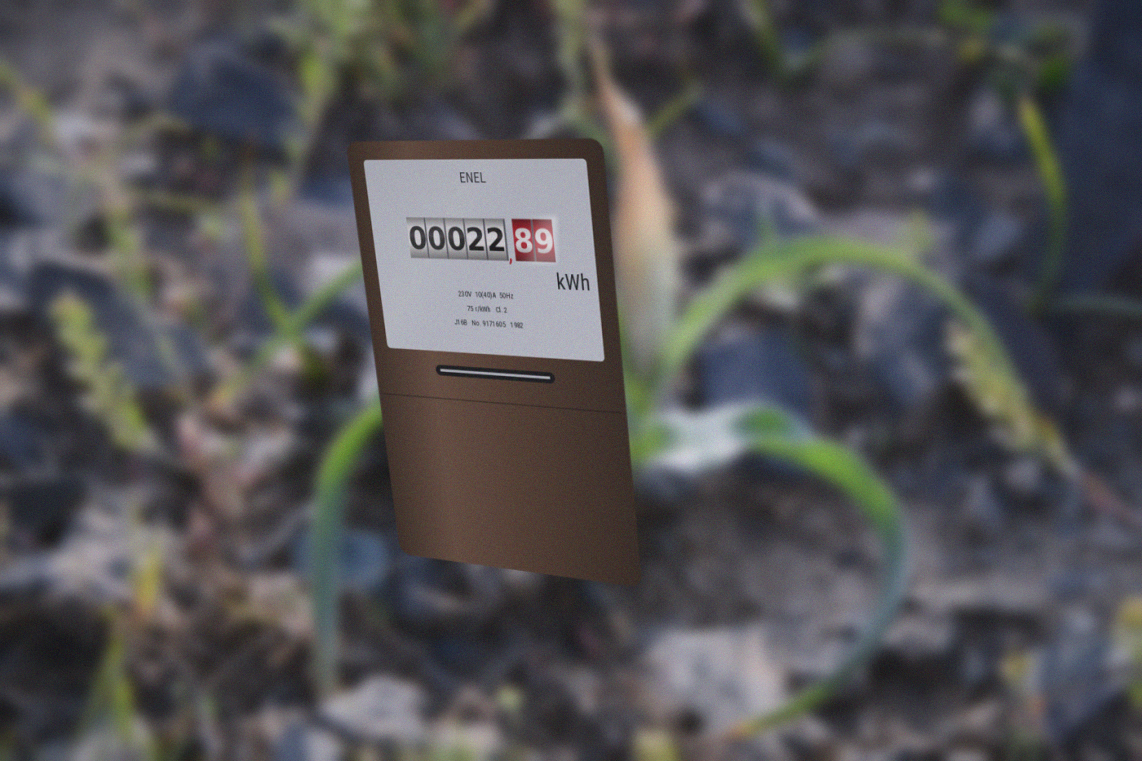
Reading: 22.89kWh
